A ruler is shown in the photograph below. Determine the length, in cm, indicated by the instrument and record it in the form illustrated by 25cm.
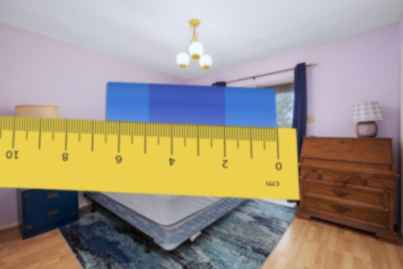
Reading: 6.5cm
